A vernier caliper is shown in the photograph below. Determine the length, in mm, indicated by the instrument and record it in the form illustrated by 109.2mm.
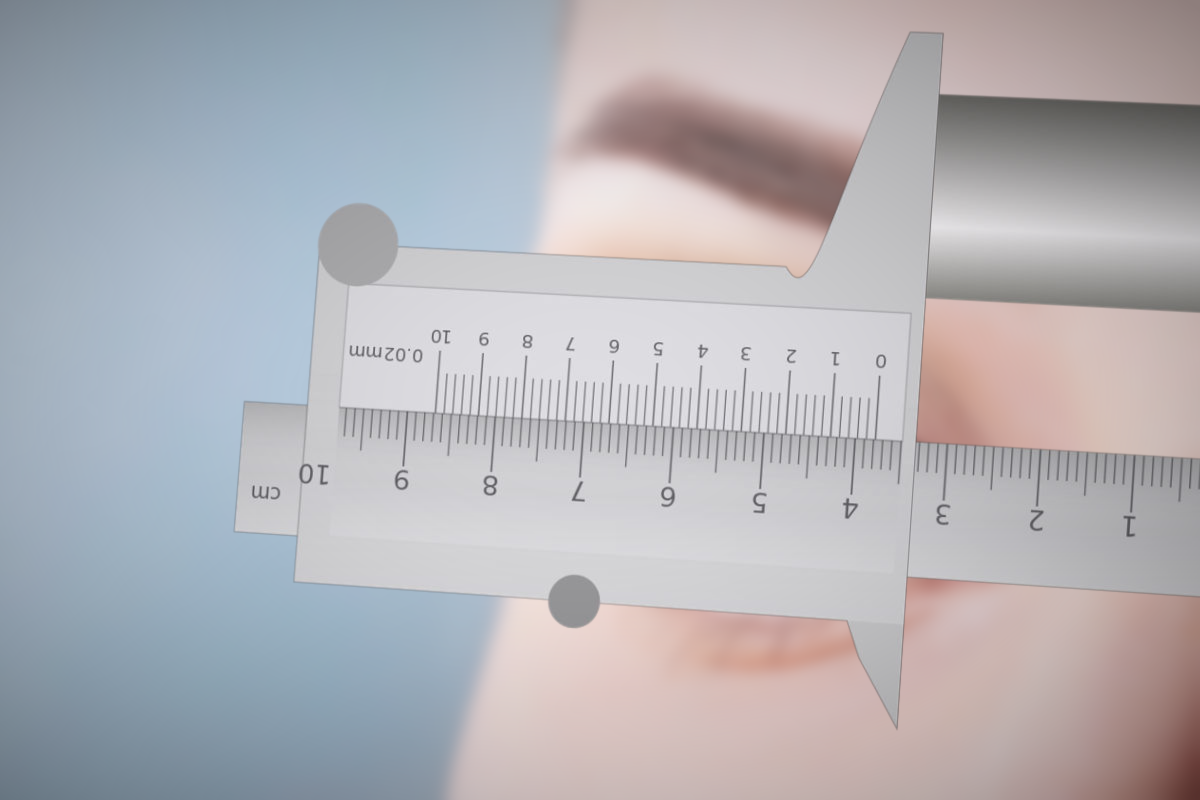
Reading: 37.8mm
